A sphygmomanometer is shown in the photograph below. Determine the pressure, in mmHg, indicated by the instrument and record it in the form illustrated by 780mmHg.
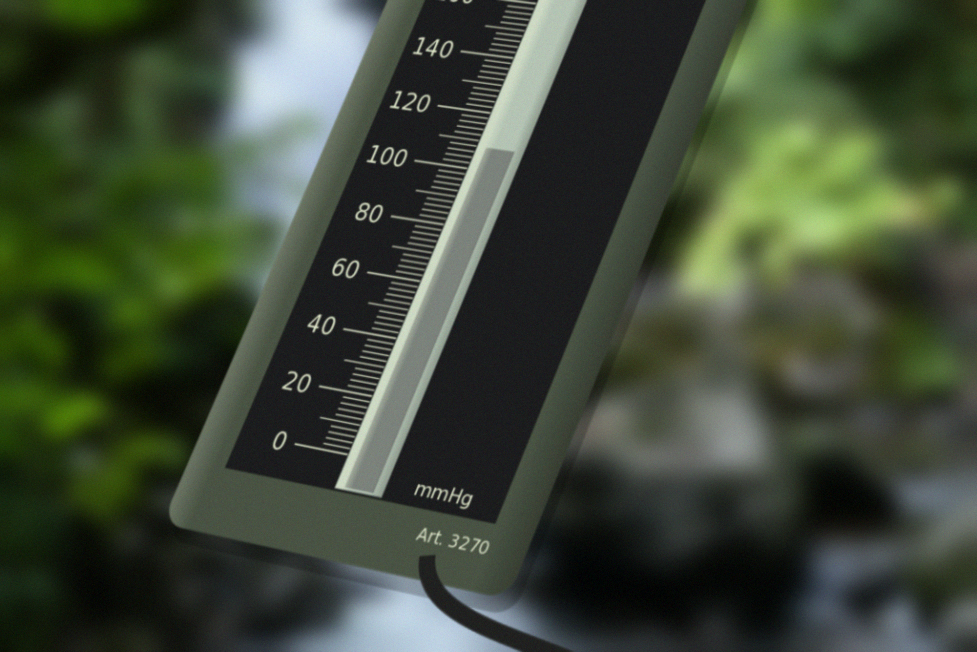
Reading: 108mmHg
